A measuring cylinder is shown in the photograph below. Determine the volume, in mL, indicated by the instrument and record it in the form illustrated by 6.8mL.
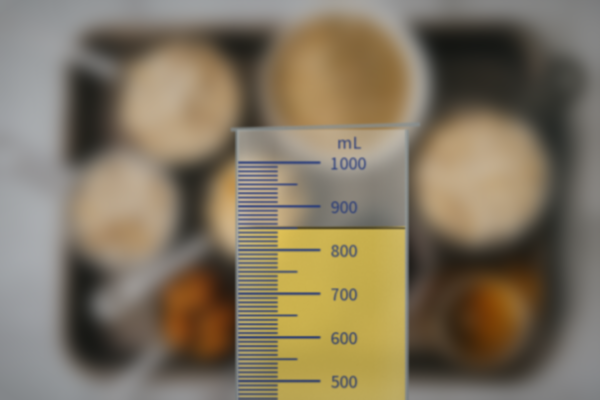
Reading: 850mL
